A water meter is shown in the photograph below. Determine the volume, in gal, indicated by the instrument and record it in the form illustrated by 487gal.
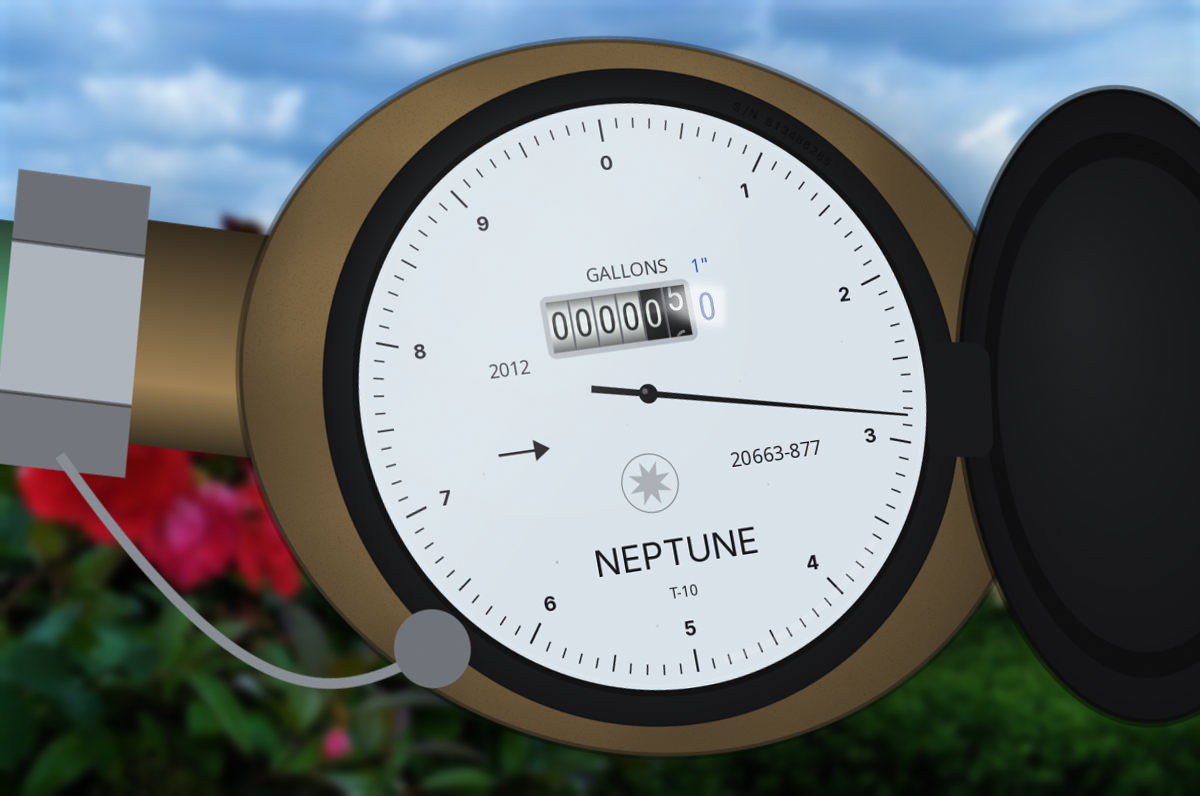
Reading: 52.8gal
